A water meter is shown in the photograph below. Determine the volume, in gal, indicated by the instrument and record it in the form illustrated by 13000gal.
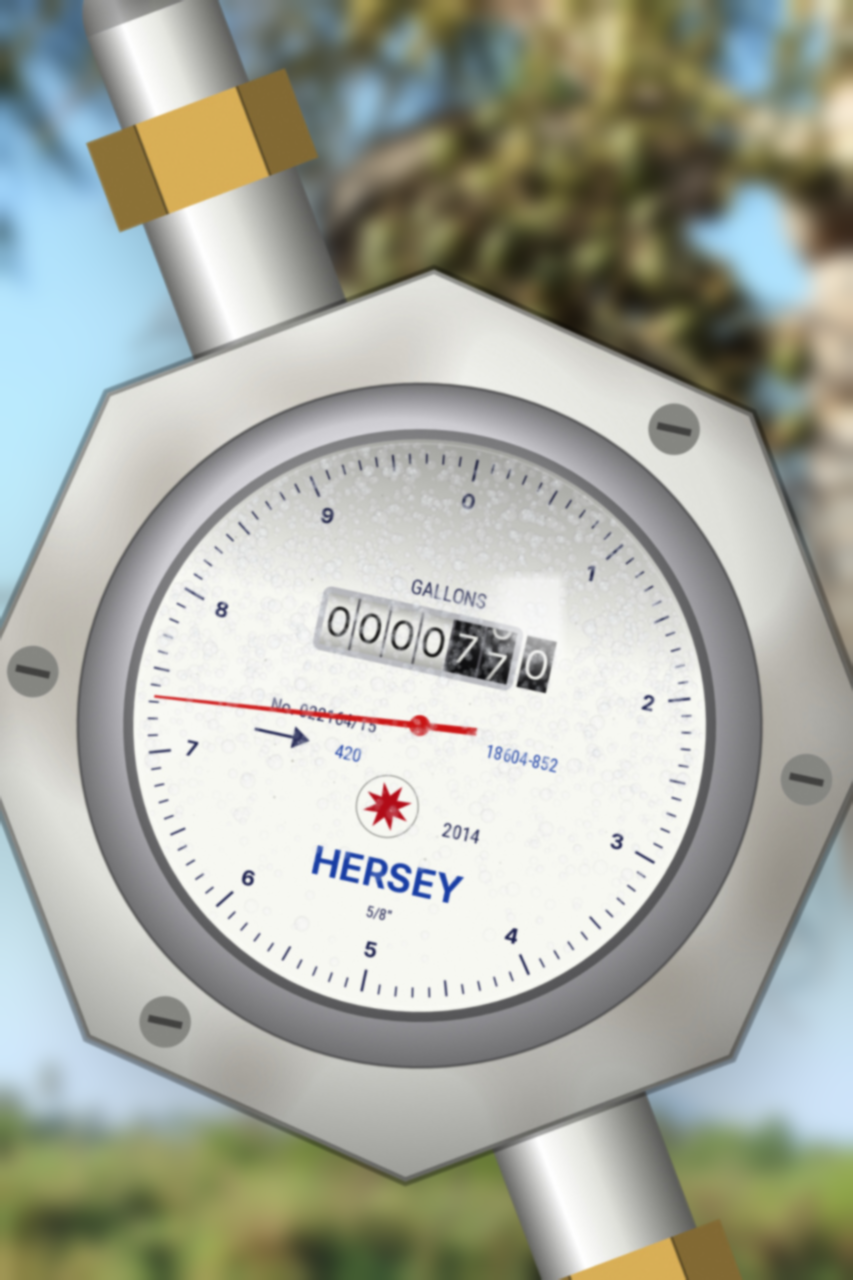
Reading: 767.3gal
